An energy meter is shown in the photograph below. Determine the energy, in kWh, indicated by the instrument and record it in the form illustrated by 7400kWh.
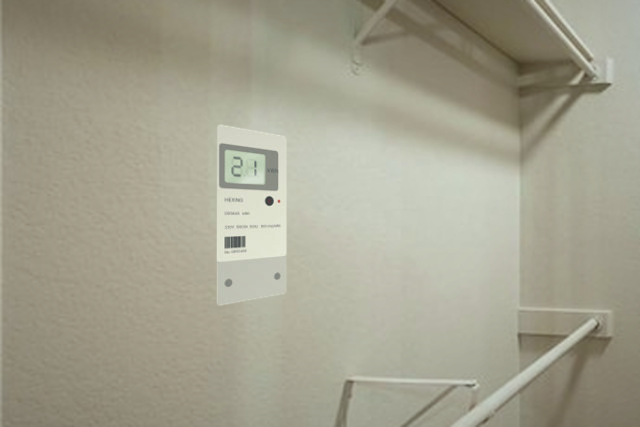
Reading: 21kWh
